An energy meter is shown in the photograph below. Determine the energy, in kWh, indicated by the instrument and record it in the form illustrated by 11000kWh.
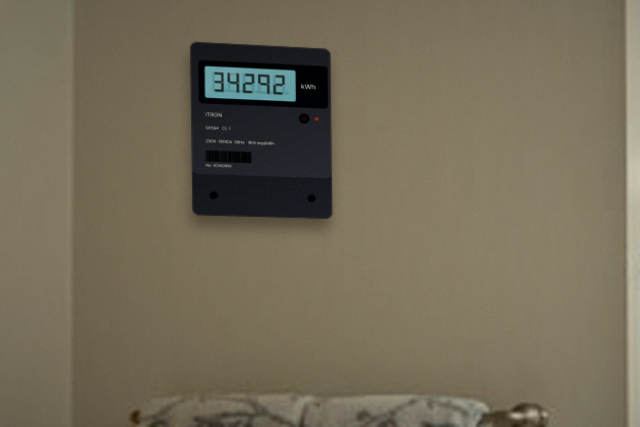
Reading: 34292kWh
